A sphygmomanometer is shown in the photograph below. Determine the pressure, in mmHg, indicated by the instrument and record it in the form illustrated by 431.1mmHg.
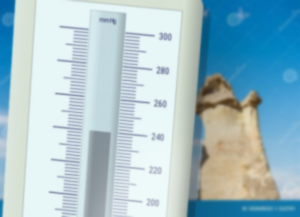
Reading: 240mmHg
